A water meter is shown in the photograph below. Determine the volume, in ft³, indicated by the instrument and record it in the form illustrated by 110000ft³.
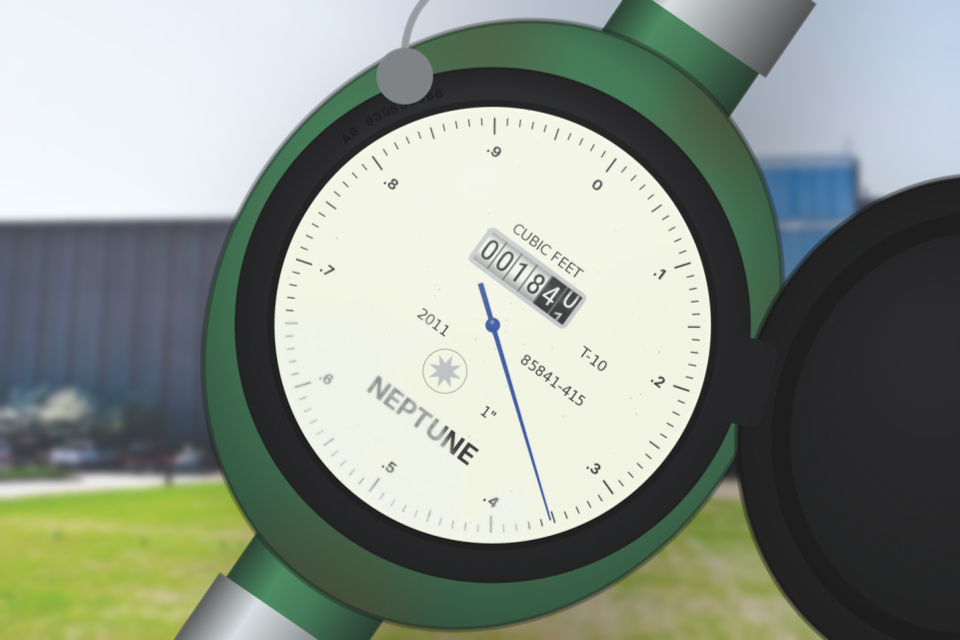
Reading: 1840.35ft³
